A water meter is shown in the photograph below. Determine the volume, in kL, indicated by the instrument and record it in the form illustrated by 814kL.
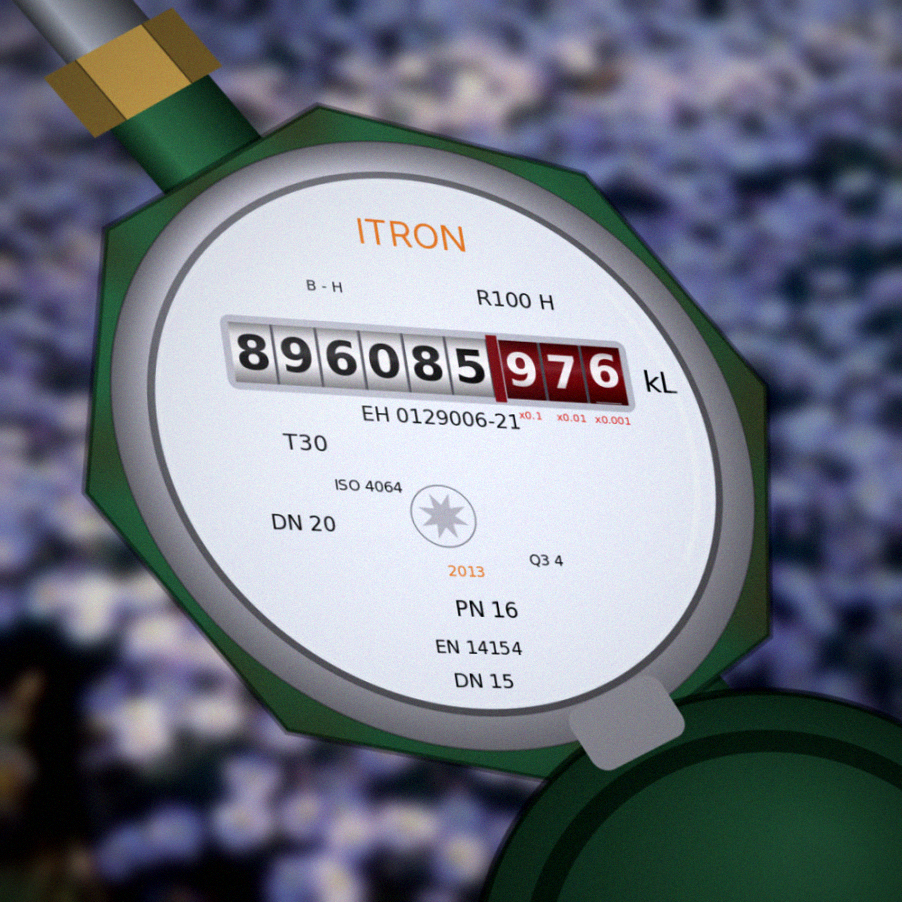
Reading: 896085.976kL
